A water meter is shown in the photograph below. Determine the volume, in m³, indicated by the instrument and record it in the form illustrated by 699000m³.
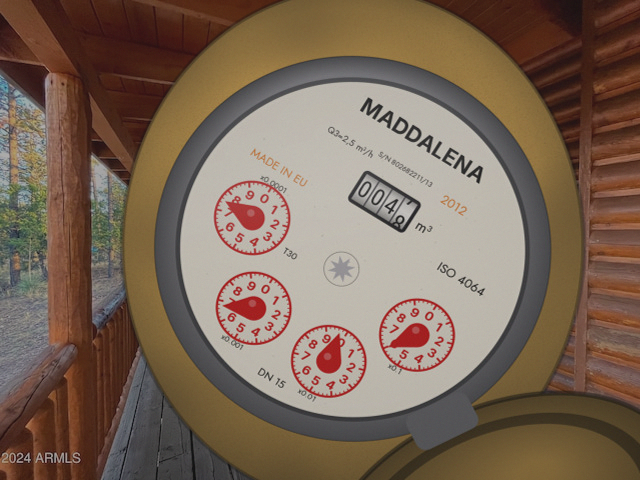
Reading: 47.5967m³
